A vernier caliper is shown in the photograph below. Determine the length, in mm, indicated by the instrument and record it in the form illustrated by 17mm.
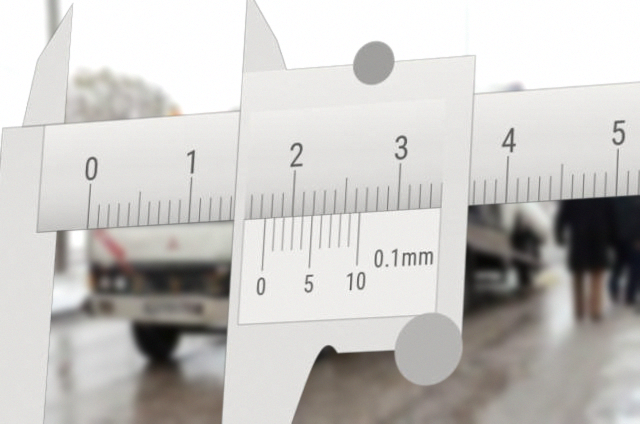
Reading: 17.4mm
